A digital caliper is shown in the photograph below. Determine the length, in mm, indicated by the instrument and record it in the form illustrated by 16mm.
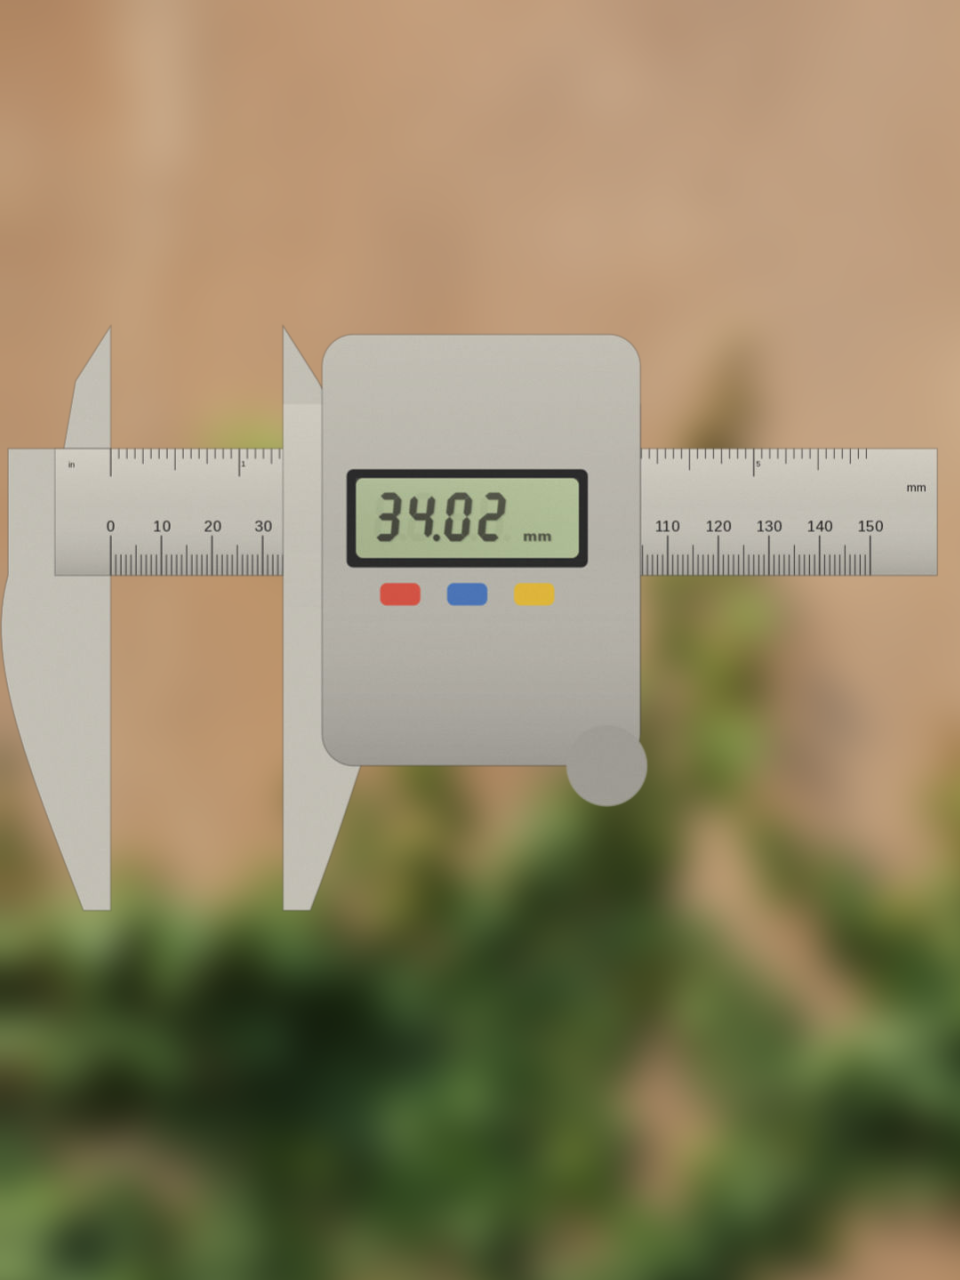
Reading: 34.02mm
